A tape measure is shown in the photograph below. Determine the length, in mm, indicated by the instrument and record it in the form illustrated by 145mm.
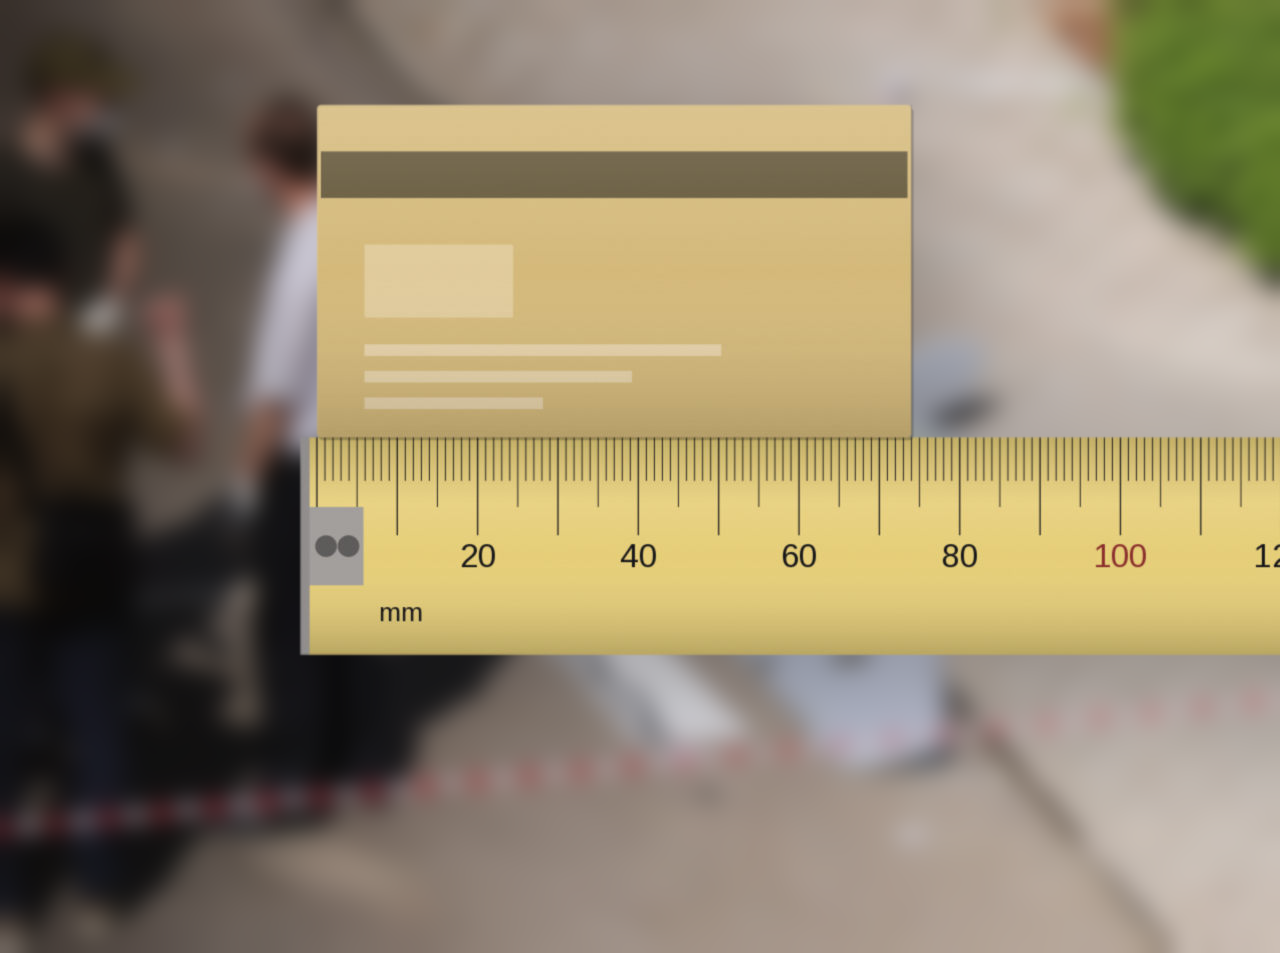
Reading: 74mm
